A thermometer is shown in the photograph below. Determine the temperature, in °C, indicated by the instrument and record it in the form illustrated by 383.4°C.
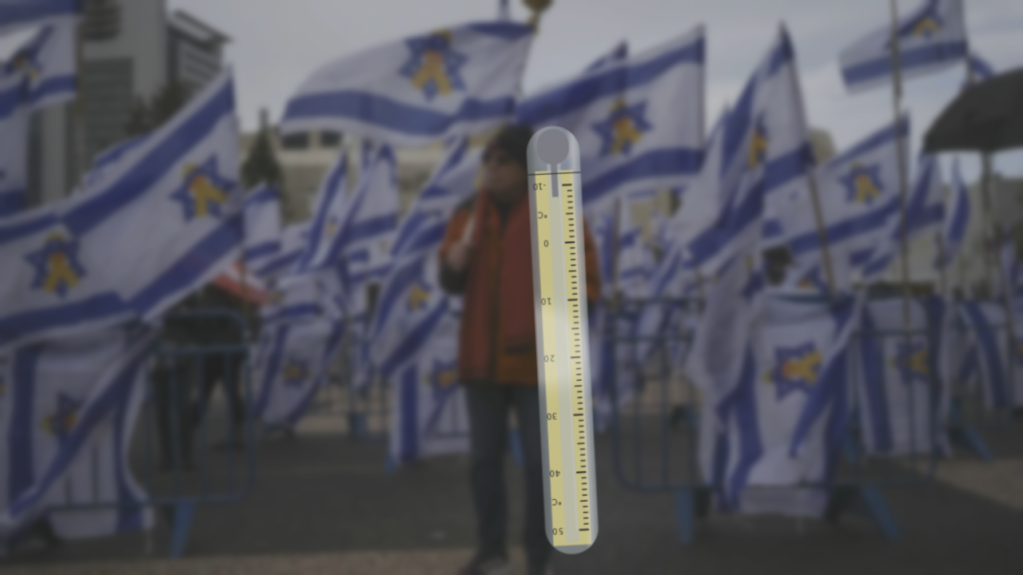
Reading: -8°C
